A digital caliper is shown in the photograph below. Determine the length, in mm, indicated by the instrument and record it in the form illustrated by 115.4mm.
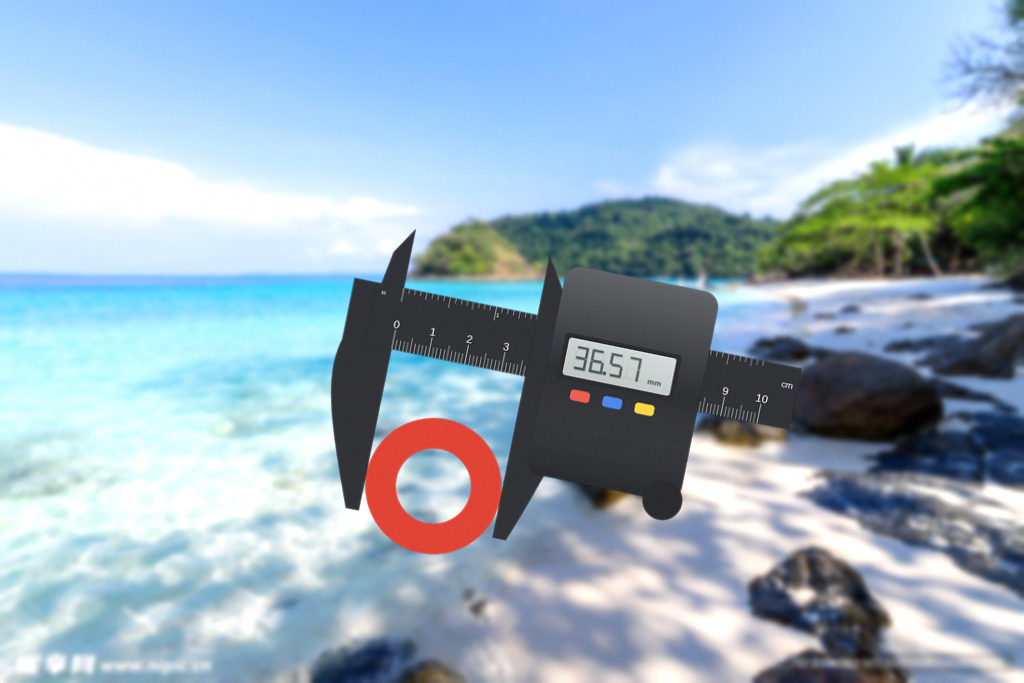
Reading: 36.57mm
